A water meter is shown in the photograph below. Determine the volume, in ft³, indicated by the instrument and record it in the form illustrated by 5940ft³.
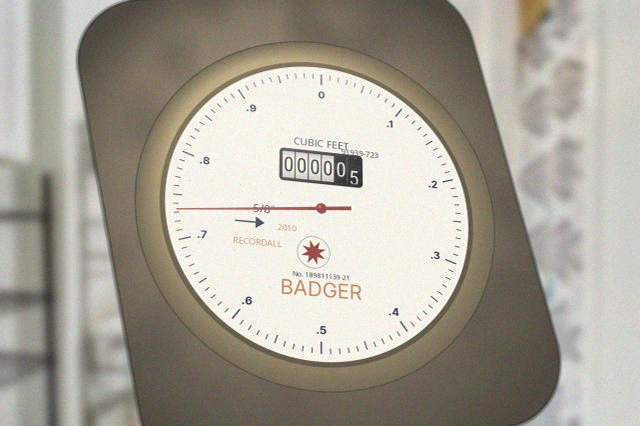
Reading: 4.73ft³
